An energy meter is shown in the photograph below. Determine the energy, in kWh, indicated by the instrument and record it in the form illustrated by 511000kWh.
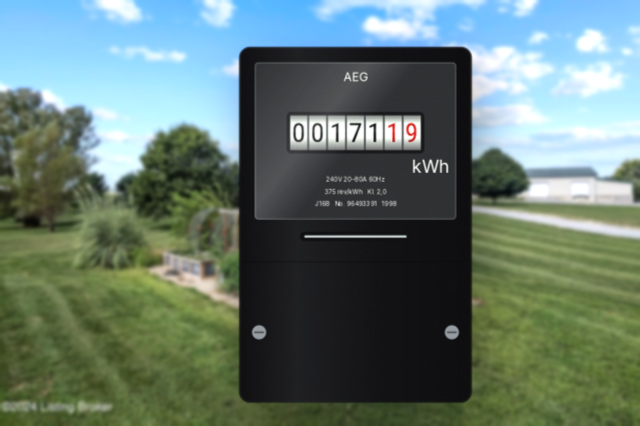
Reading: 171.19kWh
